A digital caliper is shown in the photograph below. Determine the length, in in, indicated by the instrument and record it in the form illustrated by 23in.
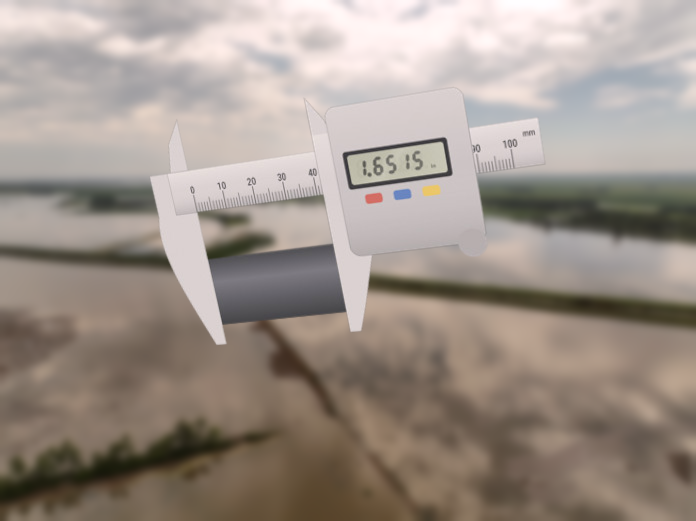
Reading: 1.6515in
